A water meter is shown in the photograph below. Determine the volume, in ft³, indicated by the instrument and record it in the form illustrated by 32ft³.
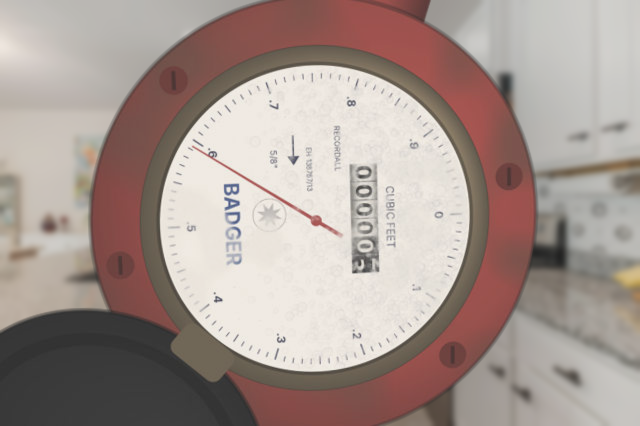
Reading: 2.59ft³
